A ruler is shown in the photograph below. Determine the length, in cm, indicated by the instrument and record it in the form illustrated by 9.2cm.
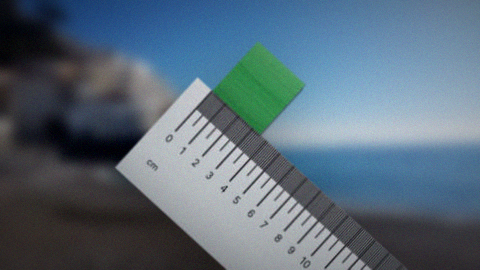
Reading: 3.5cm
